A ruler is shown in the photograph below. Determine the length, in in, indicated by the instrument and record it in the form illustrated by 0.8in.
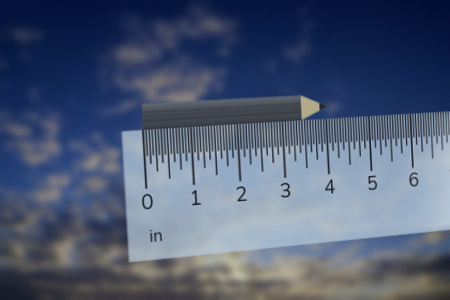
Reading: 4in
